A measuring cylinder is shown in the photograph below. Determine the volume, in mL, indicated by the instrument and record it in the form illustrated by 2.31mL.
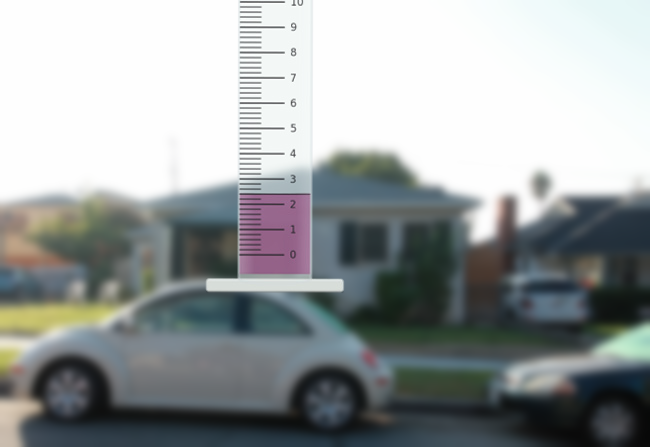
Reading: 2.4mL
